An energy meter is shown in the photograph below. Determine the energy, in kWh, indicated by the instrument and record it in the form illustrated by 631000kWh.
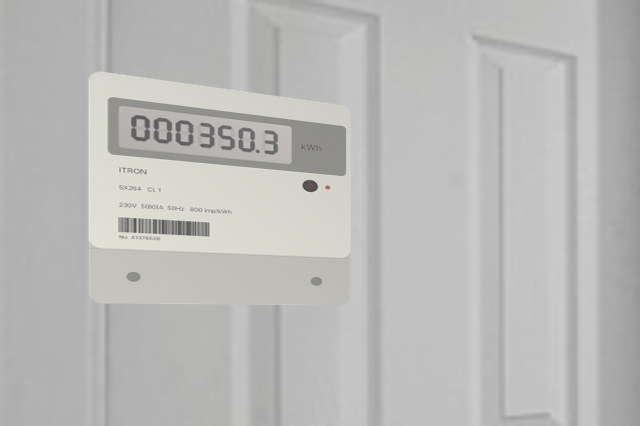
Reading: 350.3kWh
